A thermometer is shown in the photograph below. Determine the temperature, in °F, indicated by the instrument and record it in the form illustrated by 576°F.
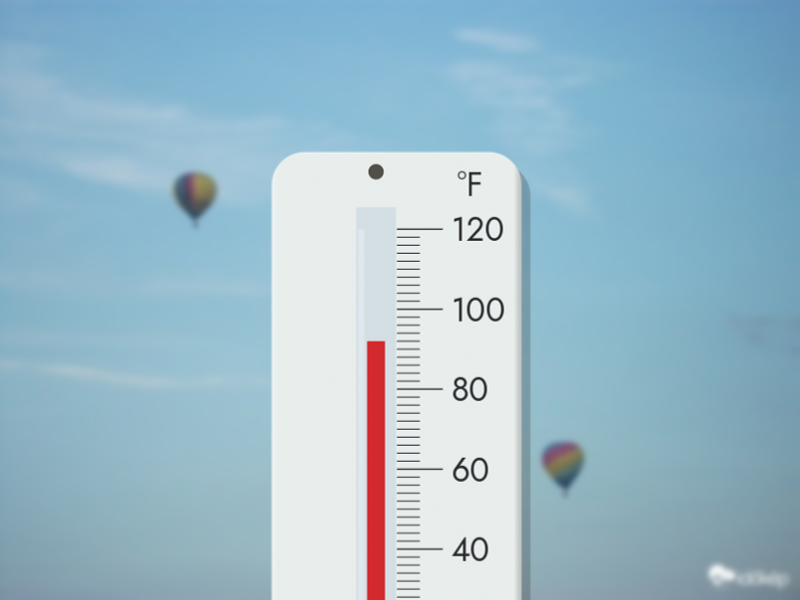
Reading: 92°F
